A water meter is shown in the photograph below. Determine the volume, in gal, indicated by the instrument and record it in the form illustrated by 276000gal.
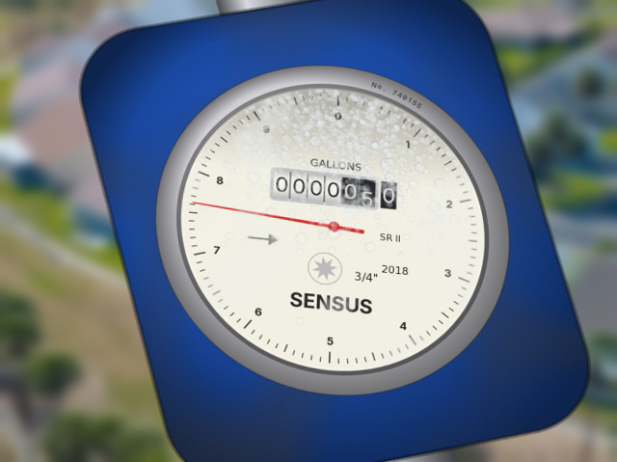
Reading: 47.6gal
